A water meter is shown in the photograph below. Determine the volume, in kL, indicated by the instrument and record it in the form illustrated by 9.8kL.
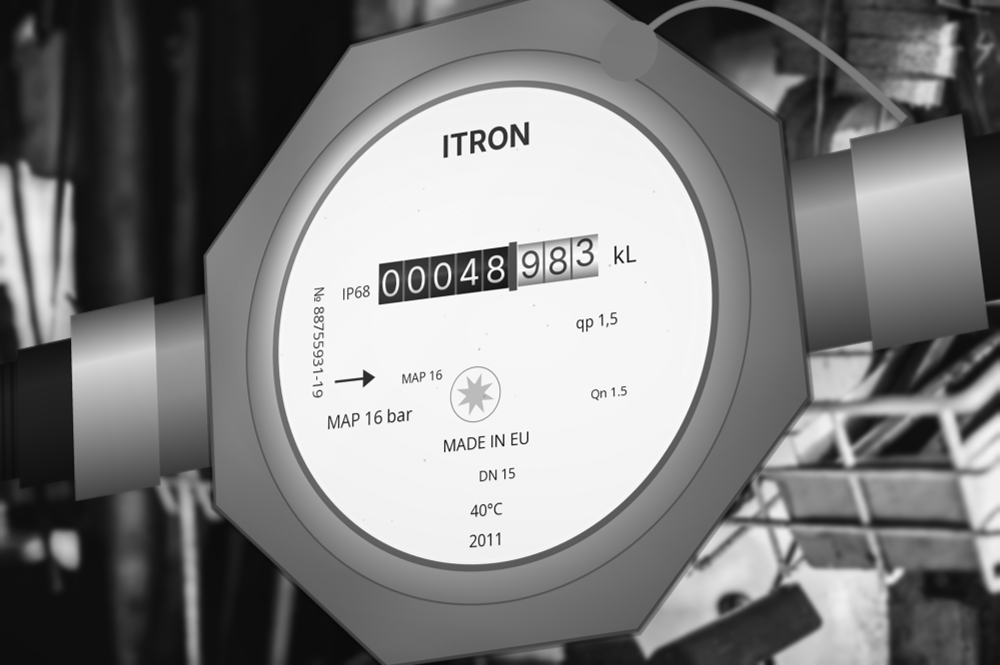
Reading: 48.983kL
